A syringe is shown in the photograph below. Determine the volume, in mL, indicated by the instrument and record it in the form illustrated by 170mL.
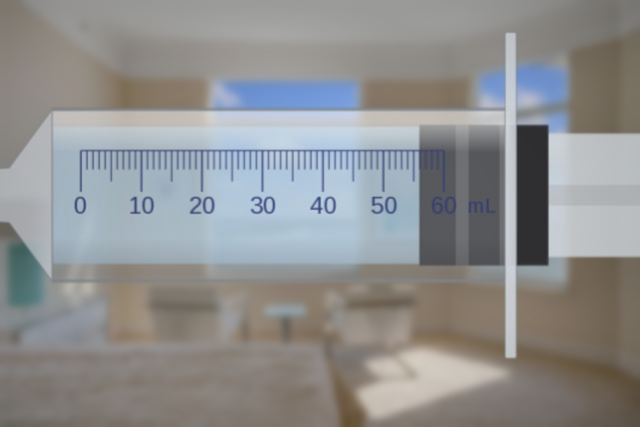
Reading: 56mL
